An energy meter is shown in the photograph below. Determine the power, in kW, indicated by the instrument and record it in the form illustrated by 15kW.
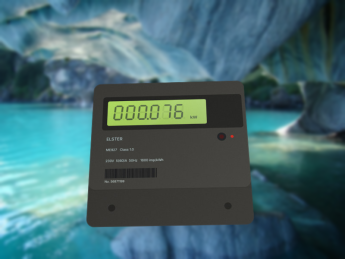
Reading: 0.076kW
